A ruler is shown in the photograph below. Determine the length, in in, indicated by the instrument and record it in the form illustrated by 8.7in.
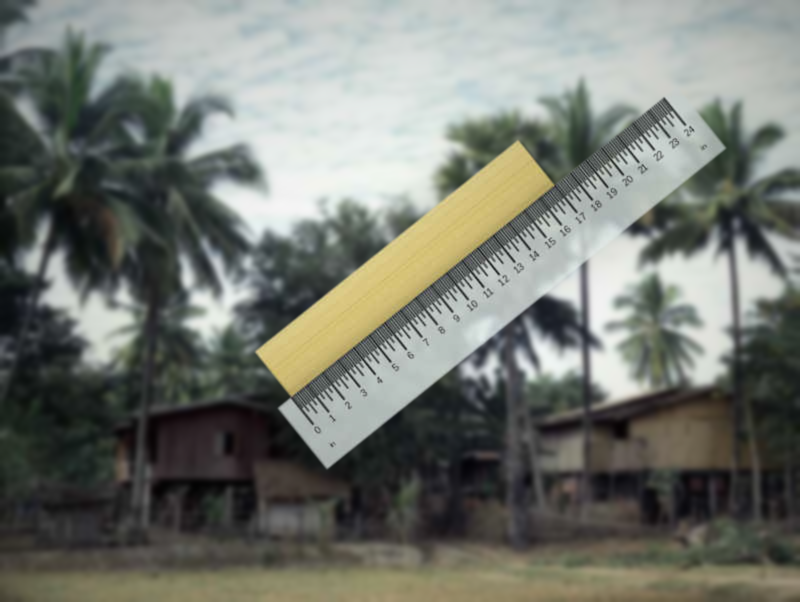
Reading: 17in
